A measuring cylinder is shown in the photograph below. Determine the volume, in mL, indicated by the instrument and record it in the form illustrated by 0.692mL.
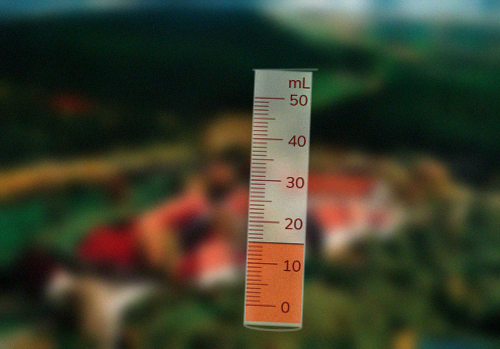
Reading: 15mL
